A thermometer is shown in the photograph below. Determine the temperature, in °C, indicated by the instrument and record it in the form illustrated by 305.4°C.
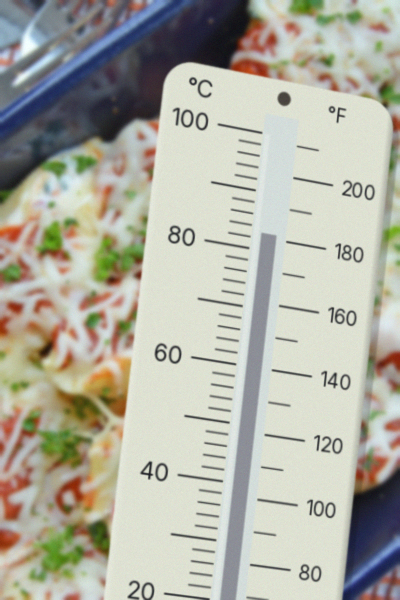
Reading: 83°C
